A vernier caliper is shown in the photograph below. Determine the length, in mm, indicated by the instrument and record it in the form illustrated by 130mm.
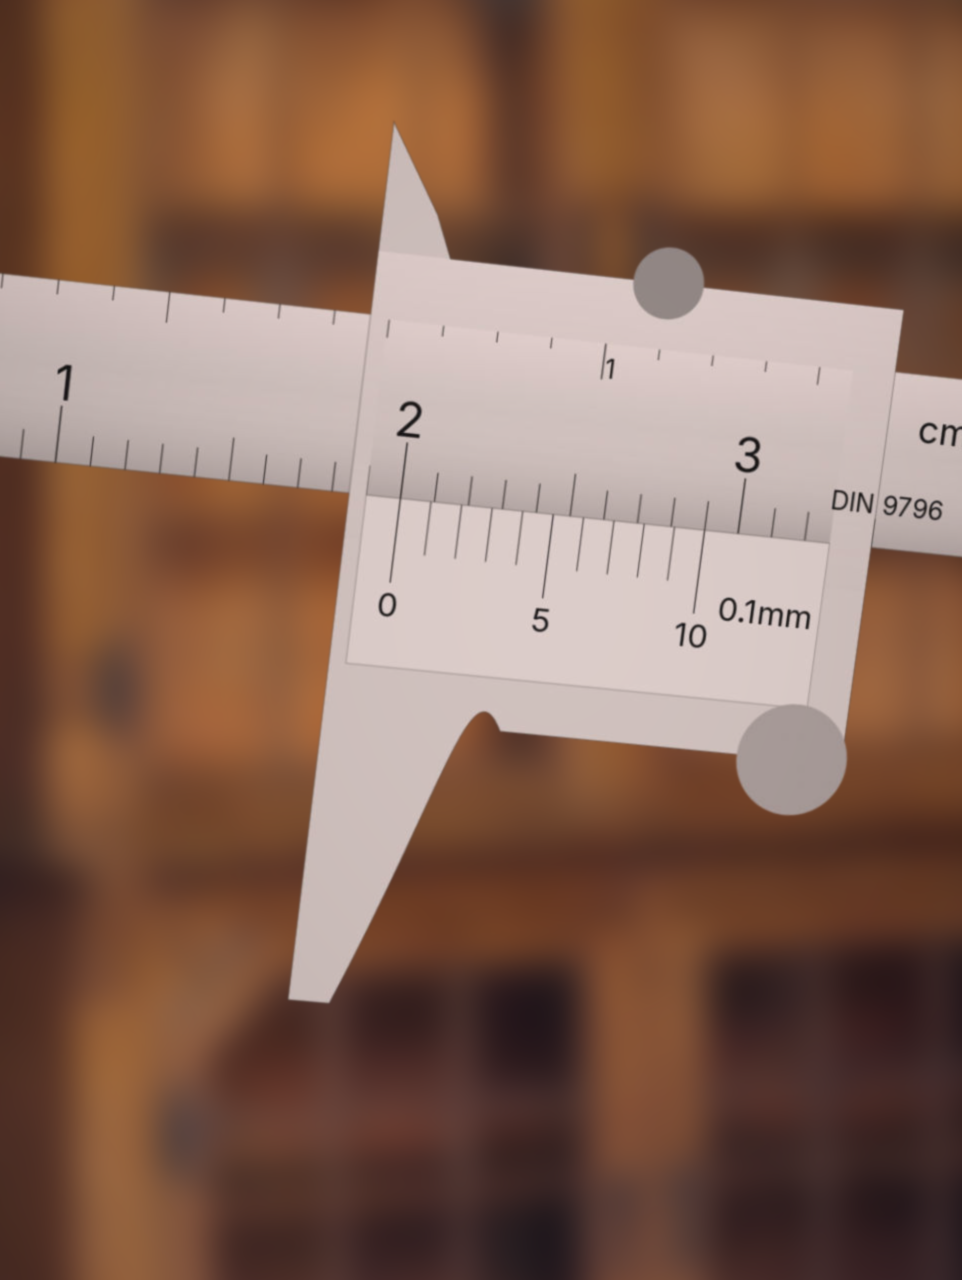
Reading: 20.0mm
